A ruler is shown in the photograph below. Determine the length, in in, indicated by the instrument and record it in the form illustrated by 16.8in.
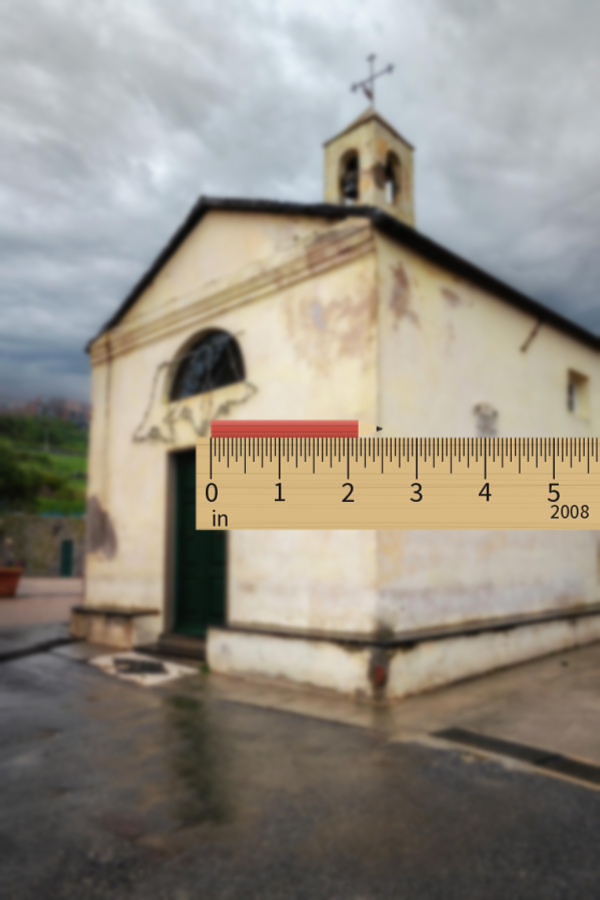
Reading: 2.5in
